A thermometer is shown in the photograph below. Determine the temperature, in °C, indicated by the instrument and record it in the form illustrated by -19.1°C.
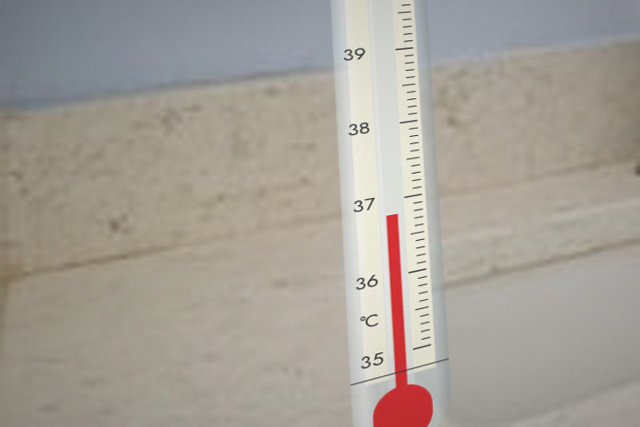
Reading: 36.8°C
